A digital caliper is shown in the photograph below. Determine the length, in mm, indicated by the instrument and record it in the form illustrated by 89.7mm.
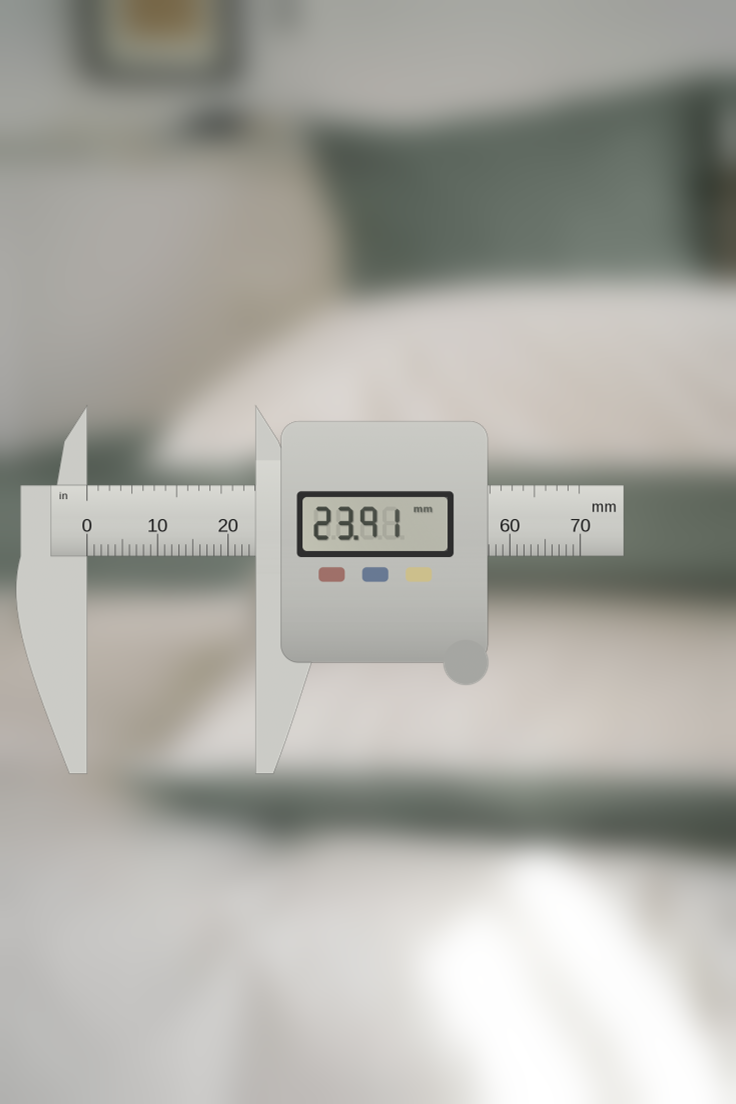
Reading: 23.91mm
